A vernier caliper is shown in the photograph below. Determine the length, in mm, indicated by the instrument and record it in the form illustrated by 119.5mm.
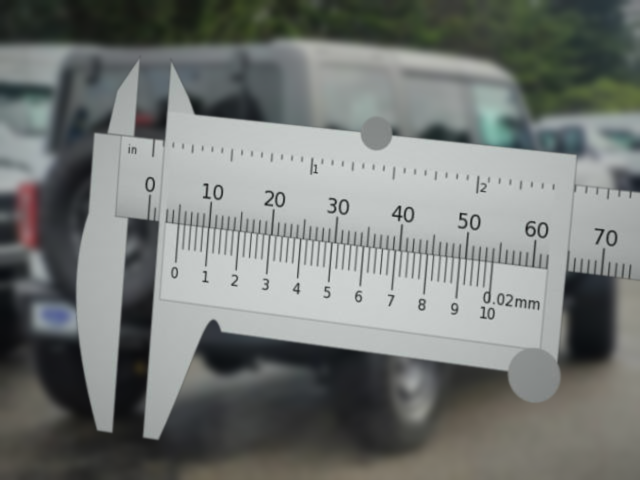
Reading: 5.0mm
